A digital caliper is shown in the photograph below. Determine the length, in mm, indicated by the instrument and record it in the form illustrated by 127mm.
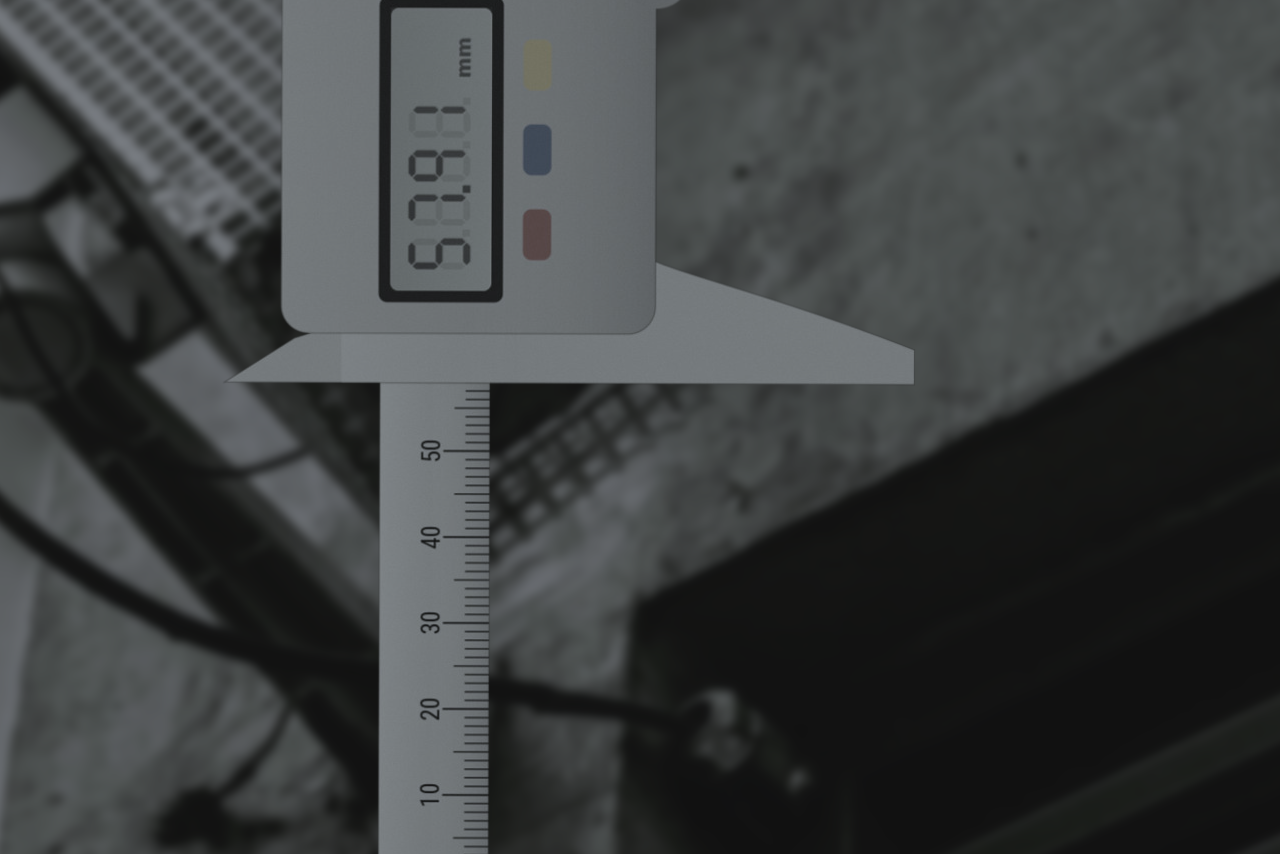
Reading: 57.91mm
